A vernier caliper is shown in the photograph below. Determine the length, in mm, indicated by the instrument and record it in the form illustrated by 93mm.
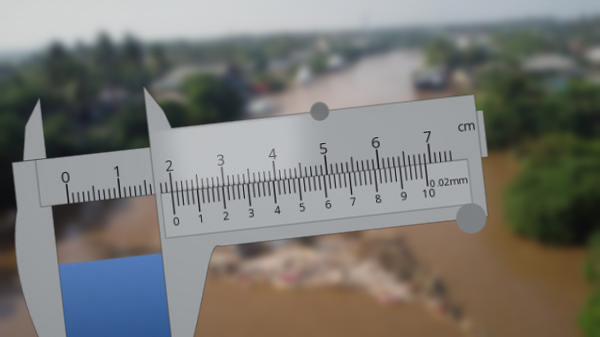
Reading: 20.0mm
